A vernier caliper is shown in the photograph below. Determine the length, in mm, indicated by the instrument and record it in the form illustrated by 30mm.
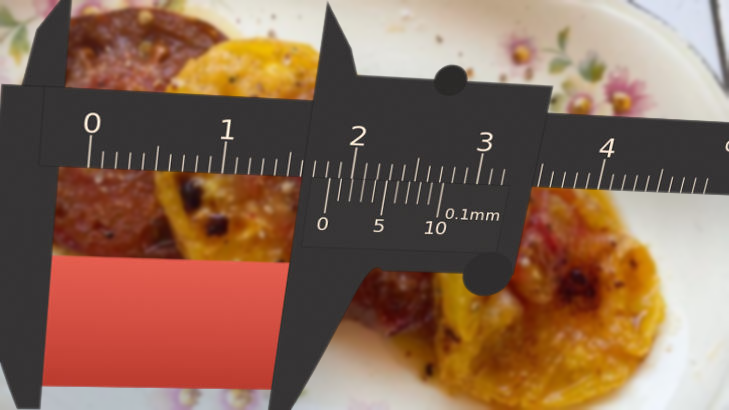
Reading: 18.3mm
